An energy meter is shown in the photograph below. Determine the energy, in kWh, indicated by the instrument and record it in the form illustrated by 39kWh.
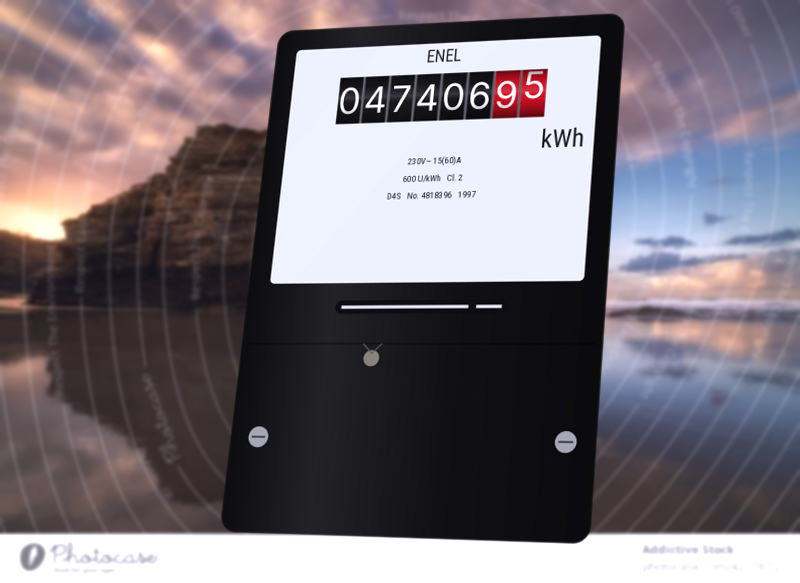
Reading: 47406.95kWh
